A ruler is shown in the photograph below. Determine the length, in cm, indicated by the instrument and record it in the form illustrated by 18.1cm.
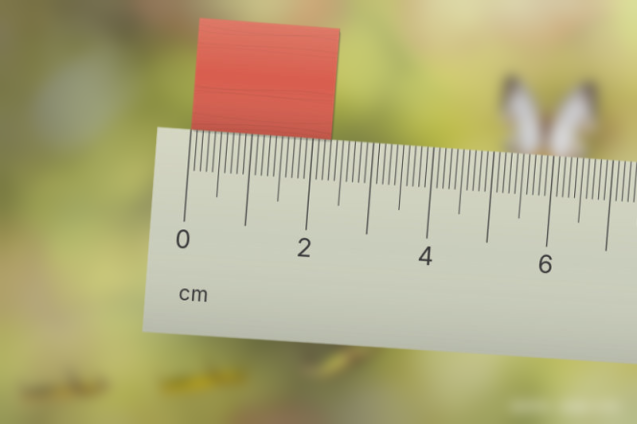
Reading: 2.3cm
